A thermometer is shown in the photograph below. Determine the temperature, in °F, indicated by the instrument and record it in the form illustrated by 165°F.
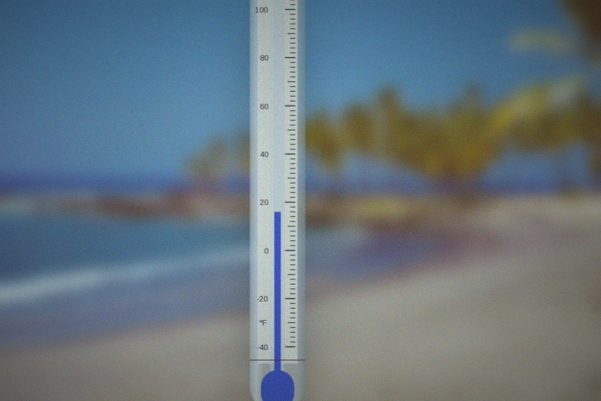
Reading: 16°F
